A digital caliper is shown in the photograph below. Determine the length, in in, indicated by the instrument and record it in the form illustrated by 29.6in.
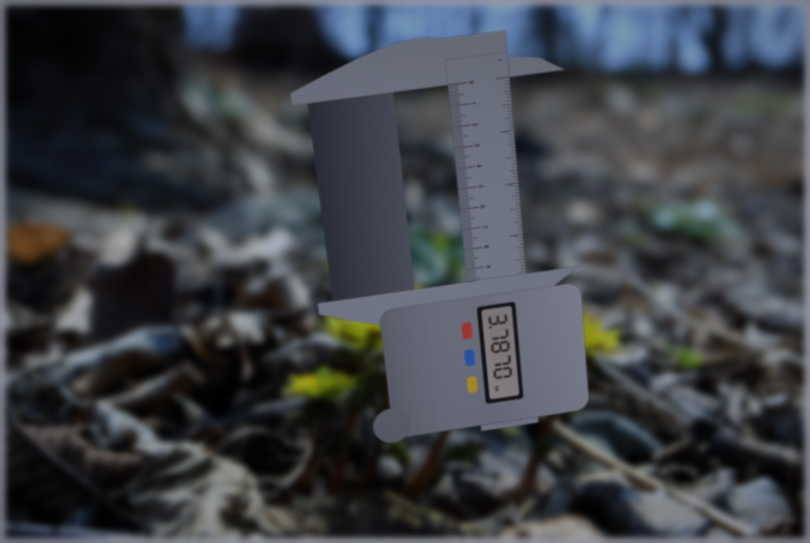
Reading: 3.7870in
